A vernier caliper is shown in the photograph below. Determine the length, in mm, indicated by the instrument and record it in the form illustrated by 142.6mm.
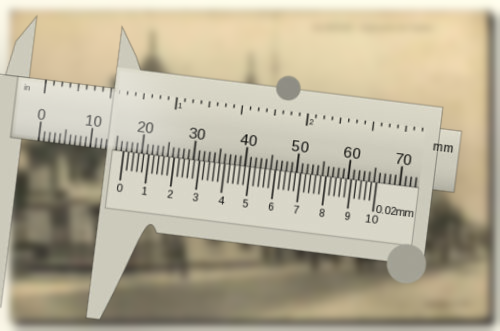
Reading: 16.5mm
